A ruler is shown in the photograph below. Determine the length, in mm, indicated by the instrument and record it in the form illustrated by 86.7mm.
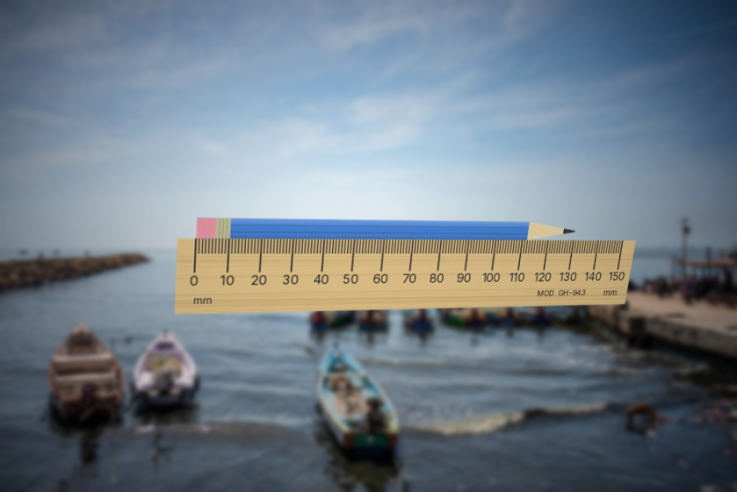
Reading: 130mm
